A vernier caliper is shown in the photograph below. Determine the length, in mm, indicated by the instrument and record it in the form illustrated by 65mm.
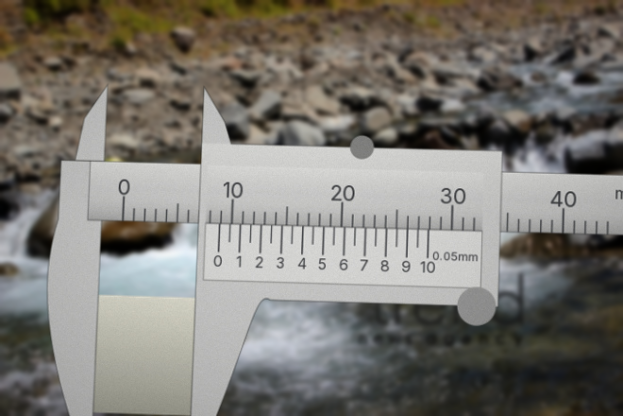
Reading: 8.9mm
